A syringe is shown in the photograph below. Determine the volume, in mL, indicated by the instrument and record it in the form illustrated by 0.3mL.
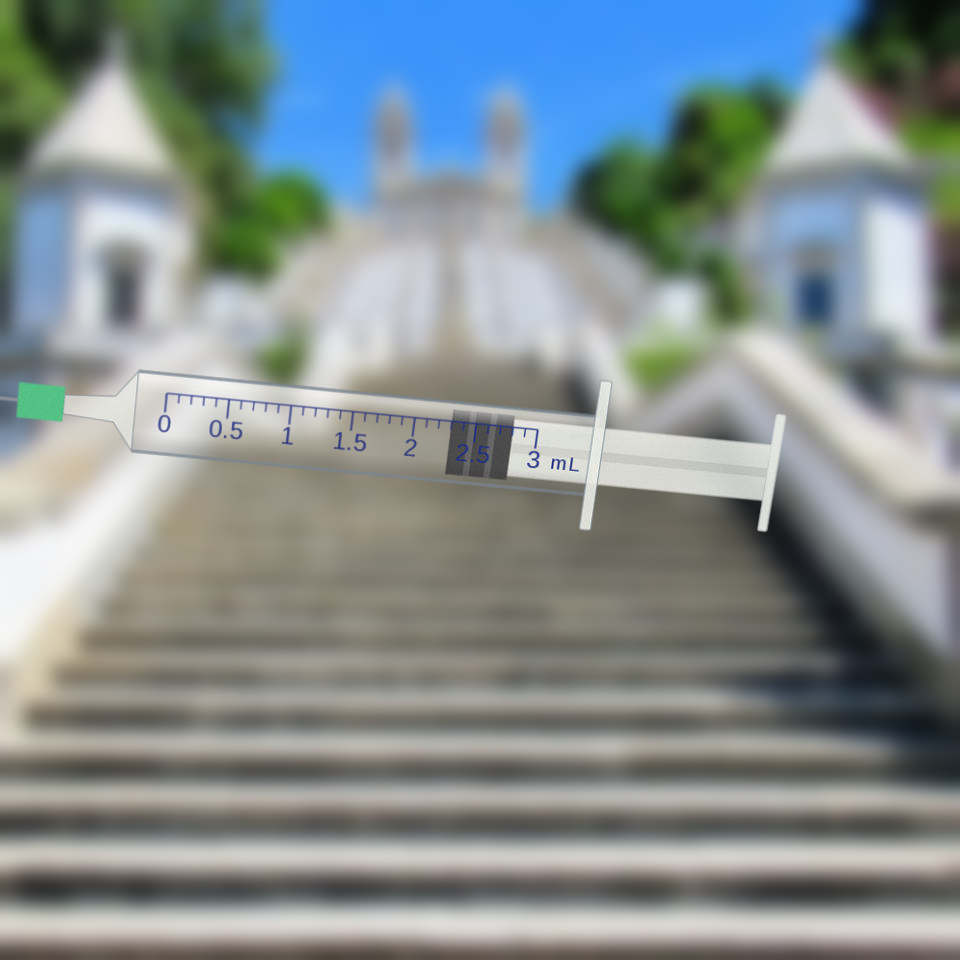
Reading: 2.3mL
